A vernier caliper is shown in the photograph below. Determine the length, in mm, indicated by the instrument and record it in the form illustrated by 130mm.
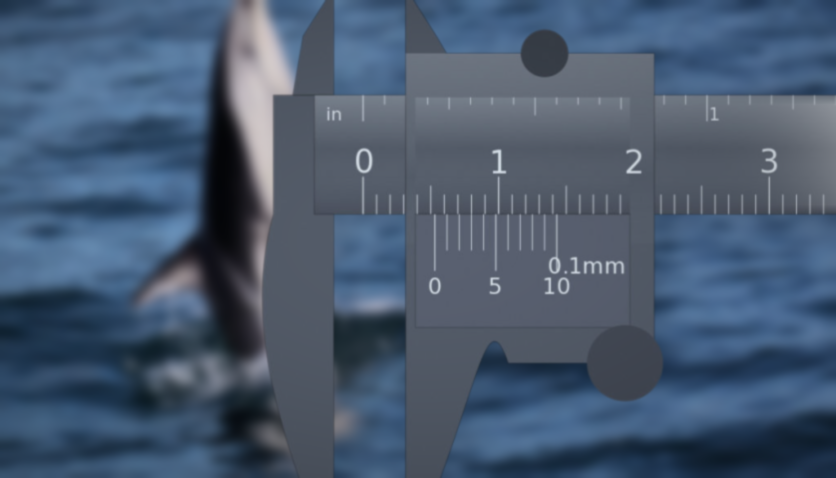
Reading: 5.3mm
